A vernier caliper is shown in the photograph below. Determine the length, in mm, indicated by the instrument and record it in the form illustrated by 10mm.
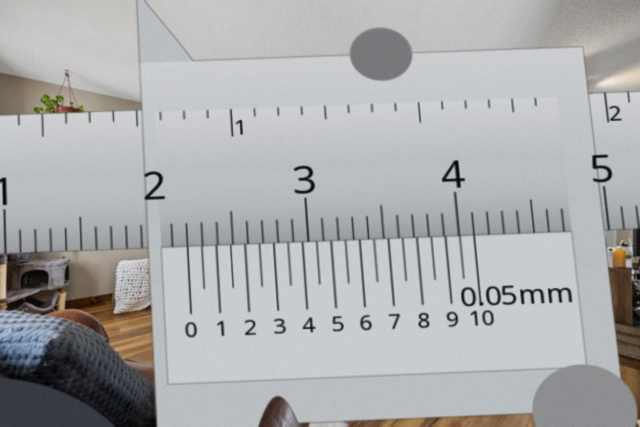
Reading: 22.0mm
